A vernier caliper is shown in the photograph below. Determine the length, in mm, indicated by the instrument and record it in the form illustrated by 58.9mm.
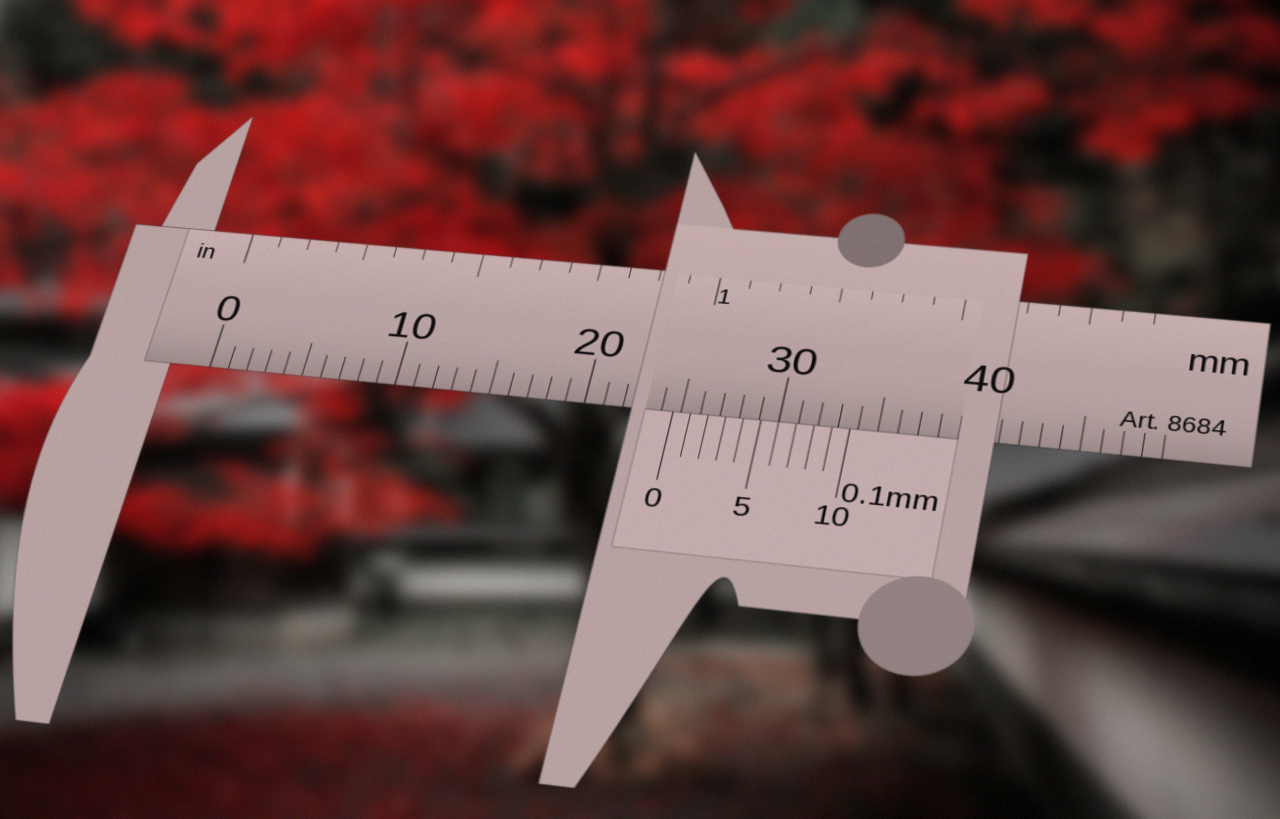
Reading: 24.6mm
